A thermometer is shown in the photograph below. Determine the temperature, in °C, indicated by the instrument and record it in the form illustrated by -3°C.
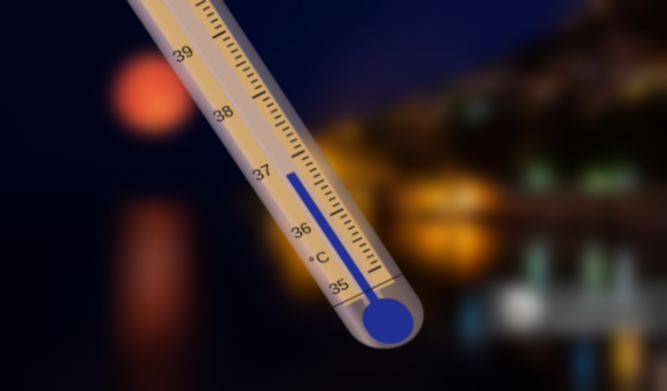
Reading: 36.8°C
